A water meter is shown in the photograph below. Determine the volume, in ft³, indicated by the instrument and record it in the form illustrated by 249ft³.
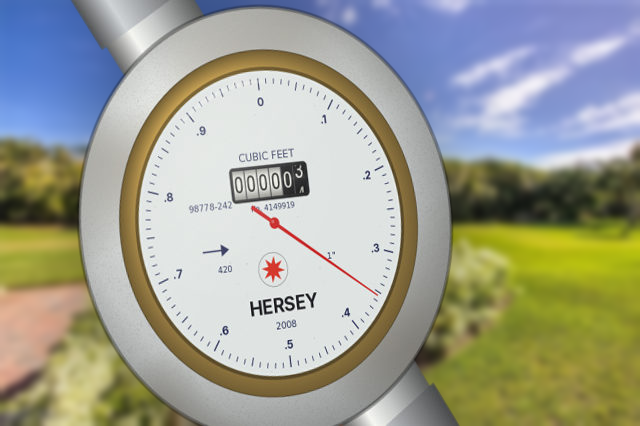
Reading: 3.35ft³
